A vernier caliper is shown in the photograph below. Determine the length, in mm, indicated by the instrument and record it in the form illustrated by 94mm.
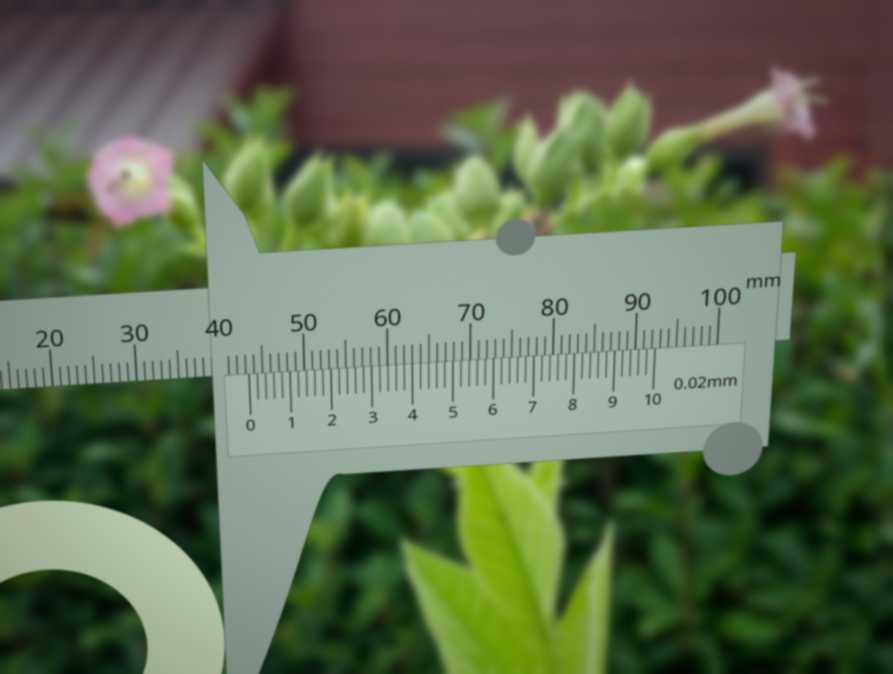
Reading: 43.4mm
